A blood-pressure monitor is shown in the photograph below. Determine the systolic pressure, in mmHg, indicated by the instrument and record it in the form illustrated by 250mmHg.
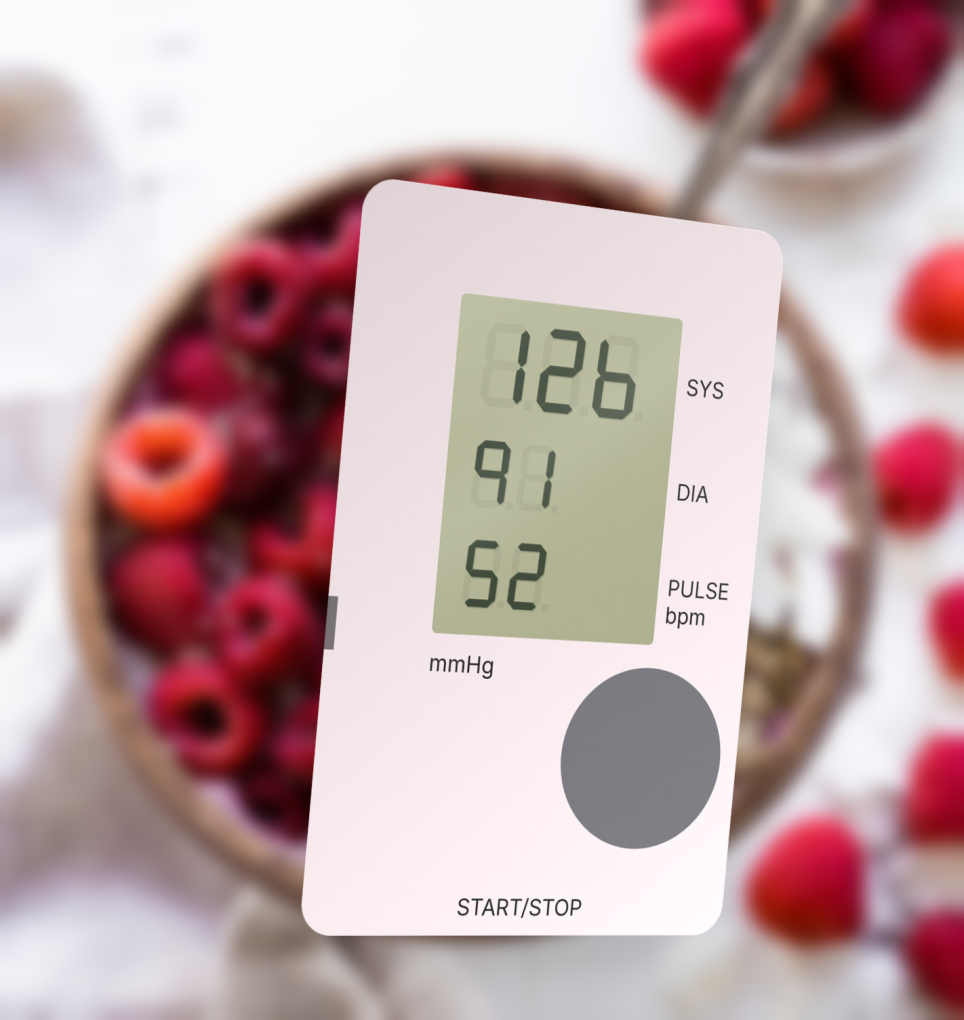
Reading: 126mmHg
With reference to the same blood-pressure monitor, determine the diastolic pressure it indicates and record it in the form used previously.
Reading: 91mmHg
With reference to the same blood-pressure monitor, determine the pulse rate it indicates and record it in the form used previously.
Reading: 52bpm
